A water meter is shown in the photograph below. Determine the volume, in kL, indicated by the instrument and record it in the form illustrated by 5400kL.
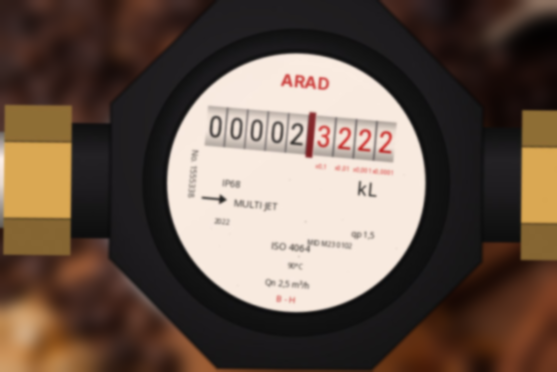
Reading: 2.3222kL
